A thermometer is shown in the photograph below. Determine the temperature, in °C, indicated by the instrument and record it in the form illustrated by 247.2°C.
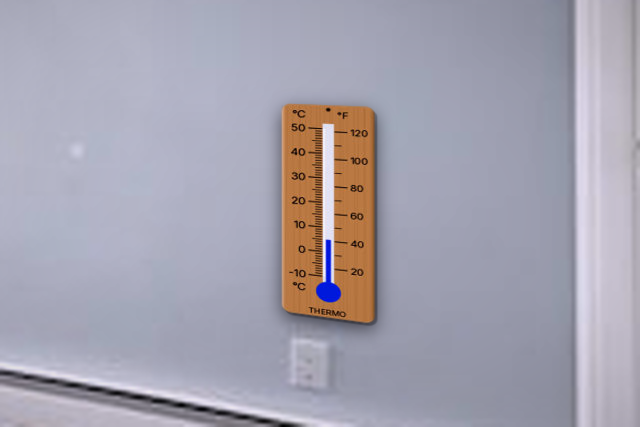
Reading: 5°C
